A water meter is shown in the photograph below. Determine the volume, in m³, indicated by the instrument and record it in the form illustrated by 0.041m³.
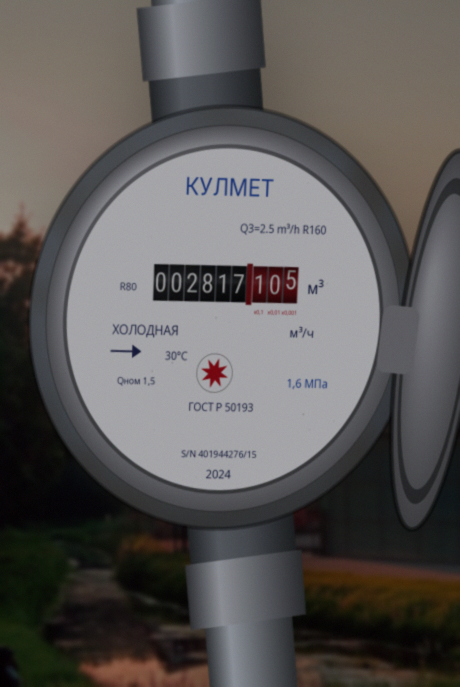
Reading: 2817.105m³
